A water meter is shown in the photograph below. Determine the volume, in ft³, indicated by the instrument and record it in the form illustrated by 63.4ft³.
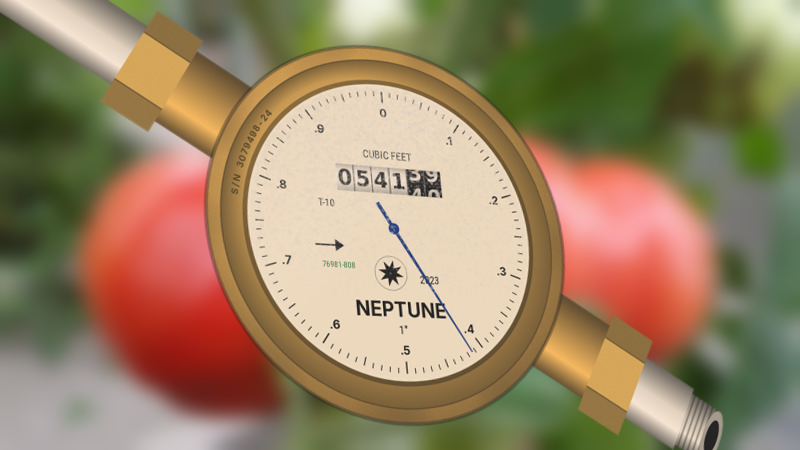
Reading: 54139.41ft³
